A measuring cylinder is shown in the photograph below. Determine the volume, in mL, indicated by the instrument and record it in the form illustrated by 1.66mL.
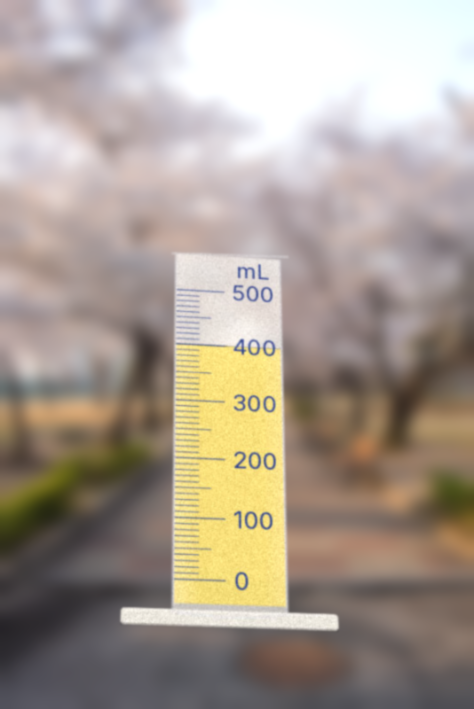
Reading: 400mL
